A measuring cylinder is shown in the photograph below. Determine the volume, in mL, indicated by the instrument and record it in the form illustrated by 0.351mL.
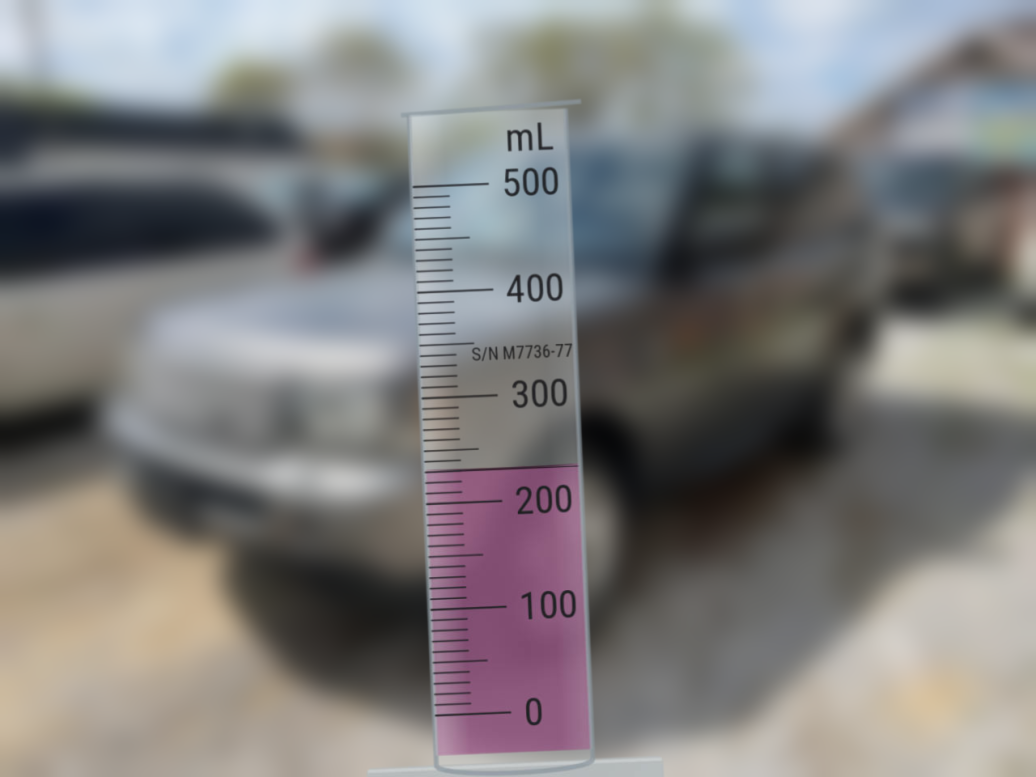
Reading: 230mL
